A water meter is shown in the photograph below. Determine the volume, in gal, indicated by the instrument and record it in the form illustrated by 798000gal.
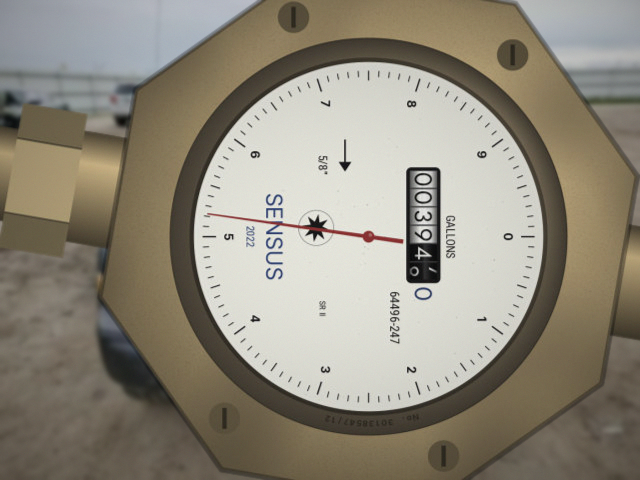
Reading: 39475.2gal
